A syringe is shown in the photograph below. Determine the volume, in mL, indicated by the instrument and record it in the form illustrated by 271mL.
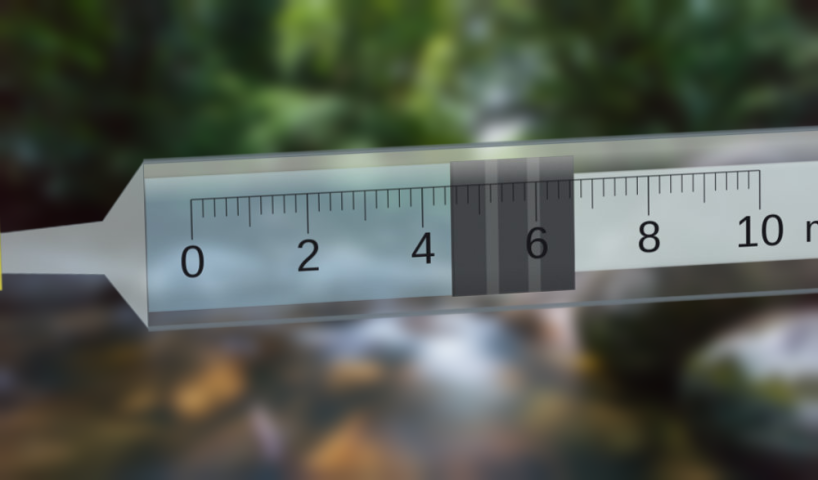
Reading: 4.5mL
